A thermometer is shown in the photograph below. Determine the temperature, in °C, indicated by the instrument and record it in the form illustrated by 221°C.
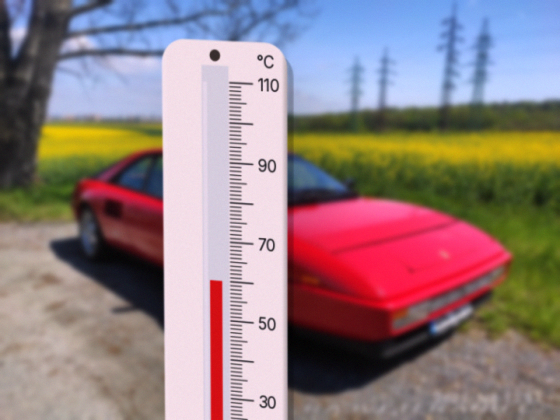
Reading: 60°C
